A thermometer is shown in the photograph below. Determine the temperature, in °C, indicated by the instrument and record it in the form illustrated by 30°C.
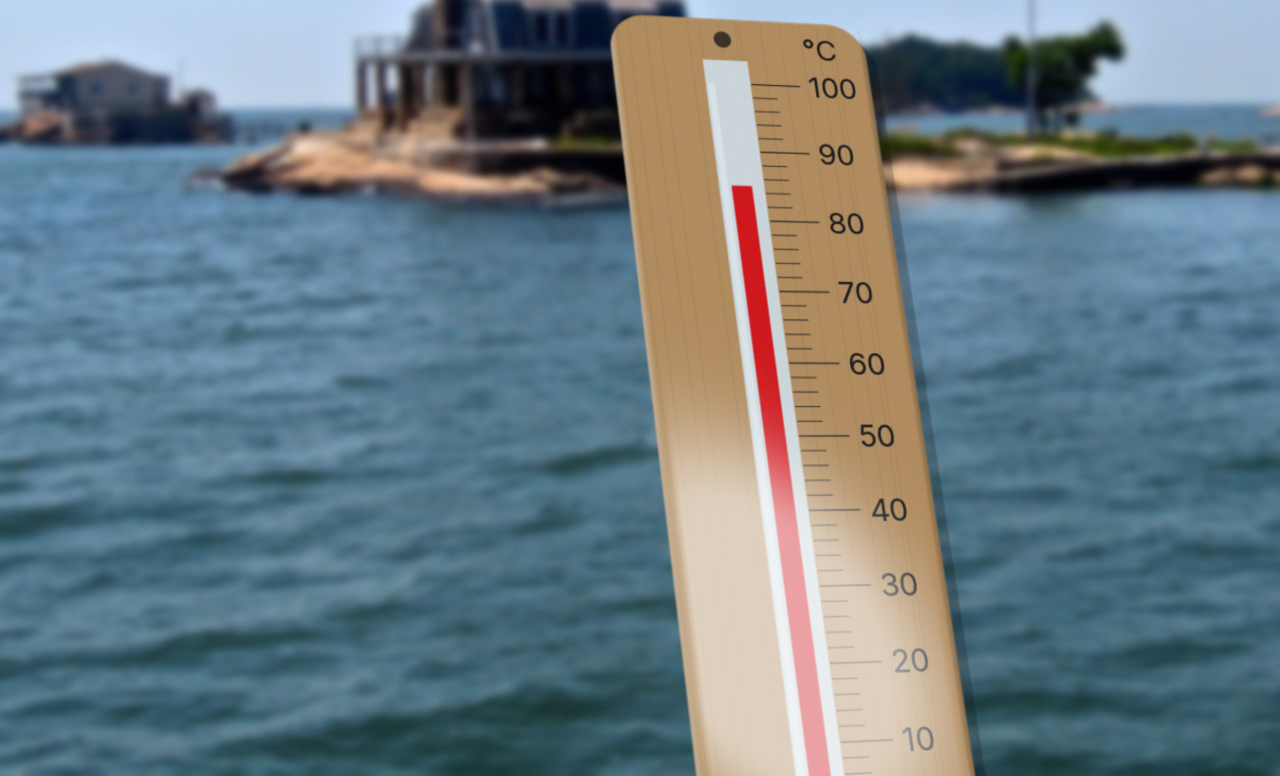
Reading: 85°C
